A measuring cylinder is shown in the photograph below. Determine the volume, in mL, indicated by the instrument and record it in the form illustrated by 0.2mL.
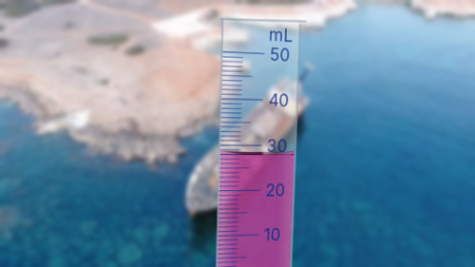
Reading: 28mL
